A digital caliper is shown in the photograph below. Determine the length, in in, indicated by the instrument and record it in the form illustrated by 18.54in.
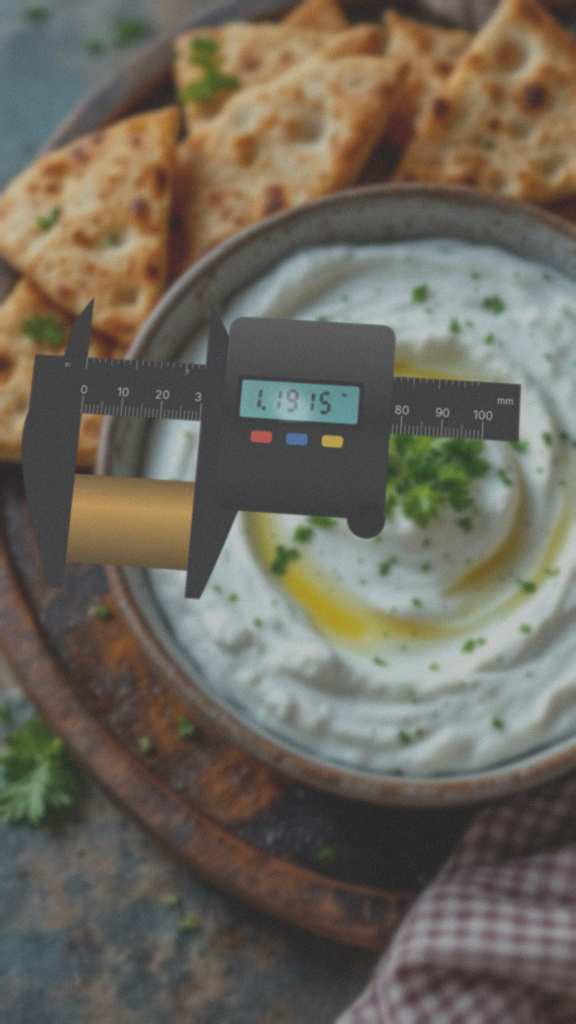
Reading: 1.1915in
